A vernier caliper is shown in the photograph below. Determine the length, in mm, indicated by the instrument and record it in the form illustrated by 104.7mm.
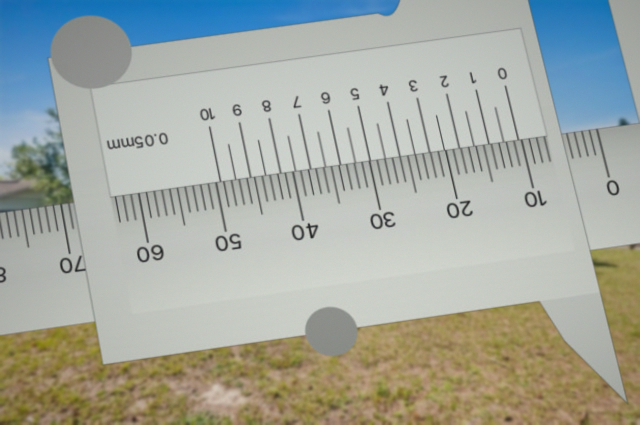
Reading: 10.4mm
